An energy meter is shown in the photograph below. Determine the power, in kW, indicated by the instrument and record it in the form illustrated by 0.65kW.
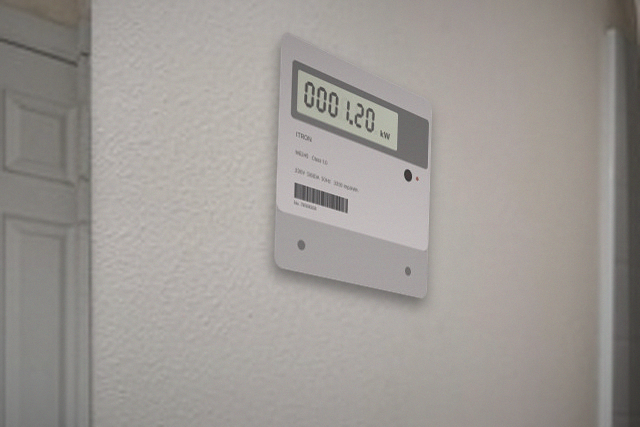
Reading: 1.20kW
